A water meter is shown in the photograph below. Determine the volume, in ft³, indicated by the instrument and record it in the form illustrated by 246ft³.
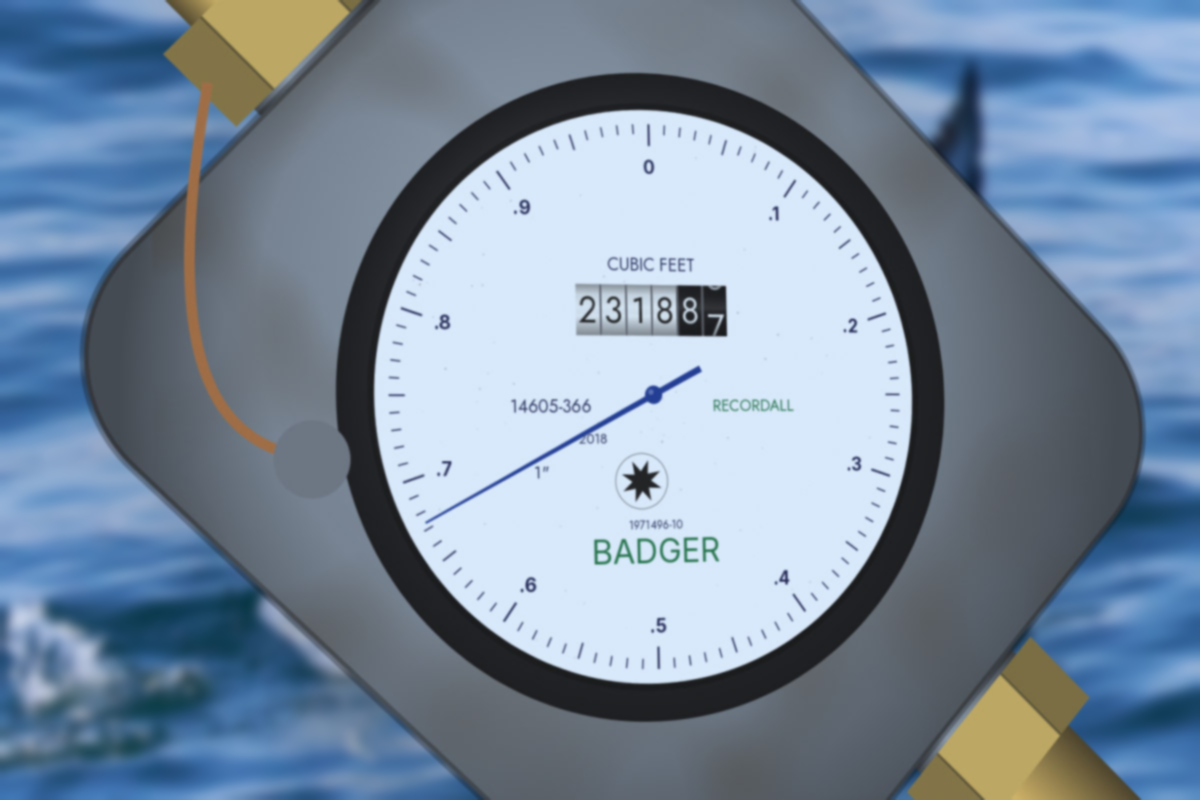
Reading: 231886.67ft³
